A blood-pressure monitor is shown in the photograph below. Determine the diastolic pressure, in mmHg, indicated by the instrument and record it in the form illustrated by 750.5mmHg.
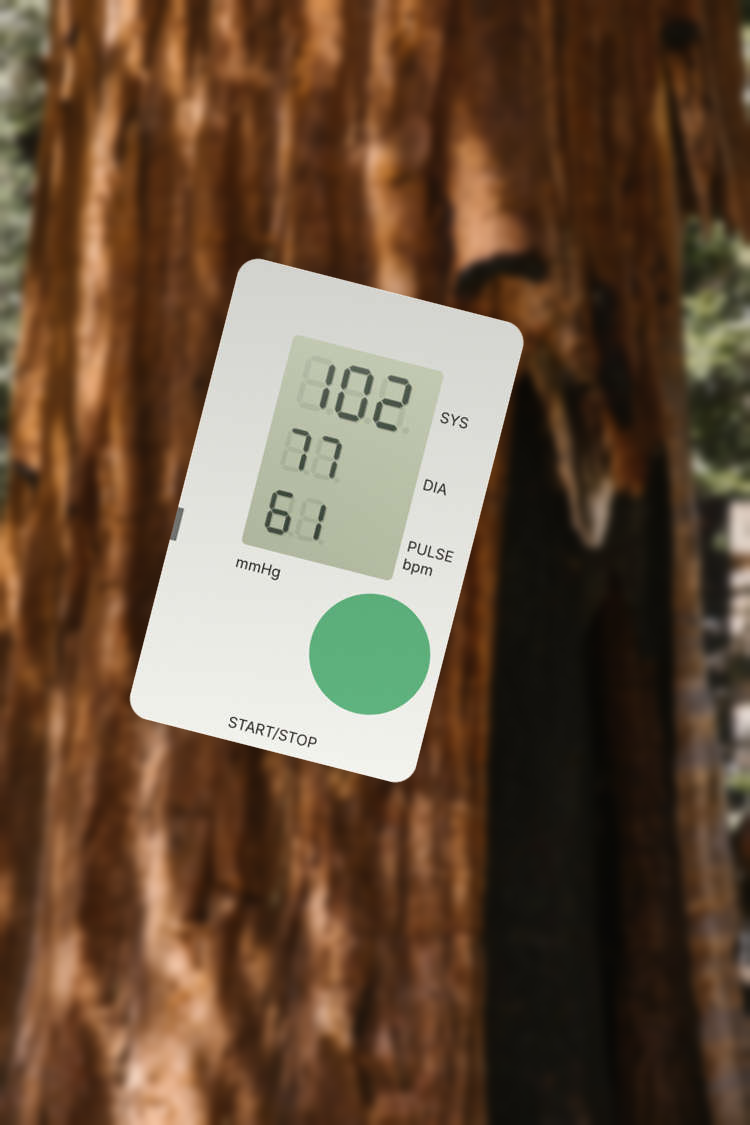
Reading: 77mmHg
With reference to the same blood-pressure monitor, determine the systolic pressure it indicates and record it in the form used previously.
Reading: 102mmHg
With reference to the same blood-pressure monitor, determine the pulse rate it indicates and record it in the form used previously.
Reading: 61bpm
